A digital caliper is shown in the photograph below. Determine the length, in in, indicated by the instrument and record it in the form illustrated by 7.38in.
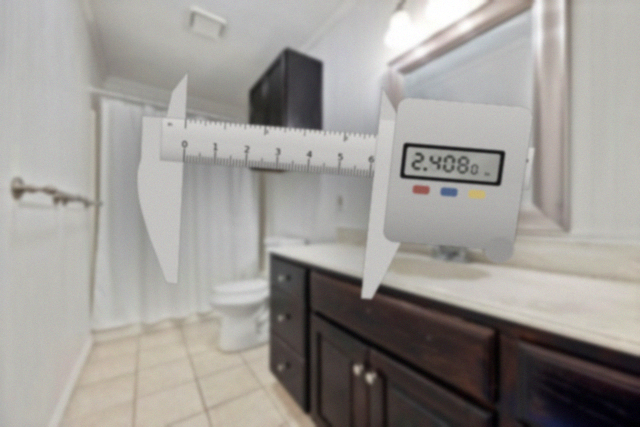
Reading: 2.4080in
